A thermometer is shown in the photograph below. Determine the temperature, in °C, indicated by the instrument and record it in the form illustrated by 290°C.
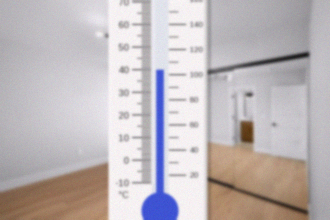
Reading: 40°C
